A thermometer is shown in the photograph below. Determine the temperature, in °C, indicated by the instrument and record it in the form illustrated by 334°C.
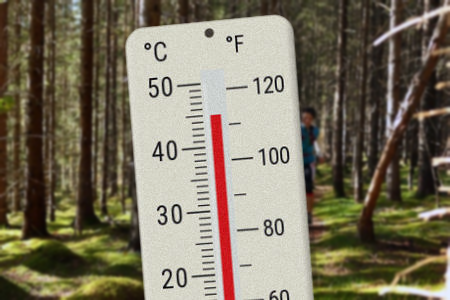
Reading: 45°C
